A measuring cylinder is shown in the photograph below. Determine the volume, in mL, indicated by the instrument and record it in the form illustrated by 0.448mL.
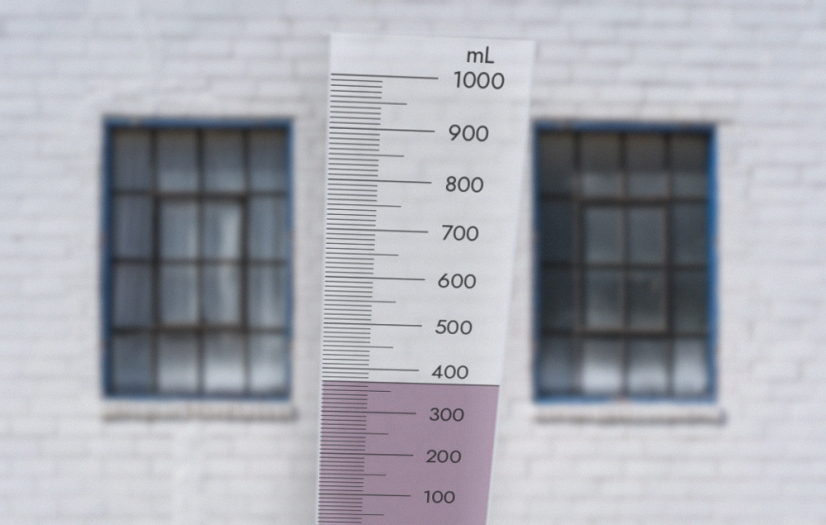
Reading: 370mL
